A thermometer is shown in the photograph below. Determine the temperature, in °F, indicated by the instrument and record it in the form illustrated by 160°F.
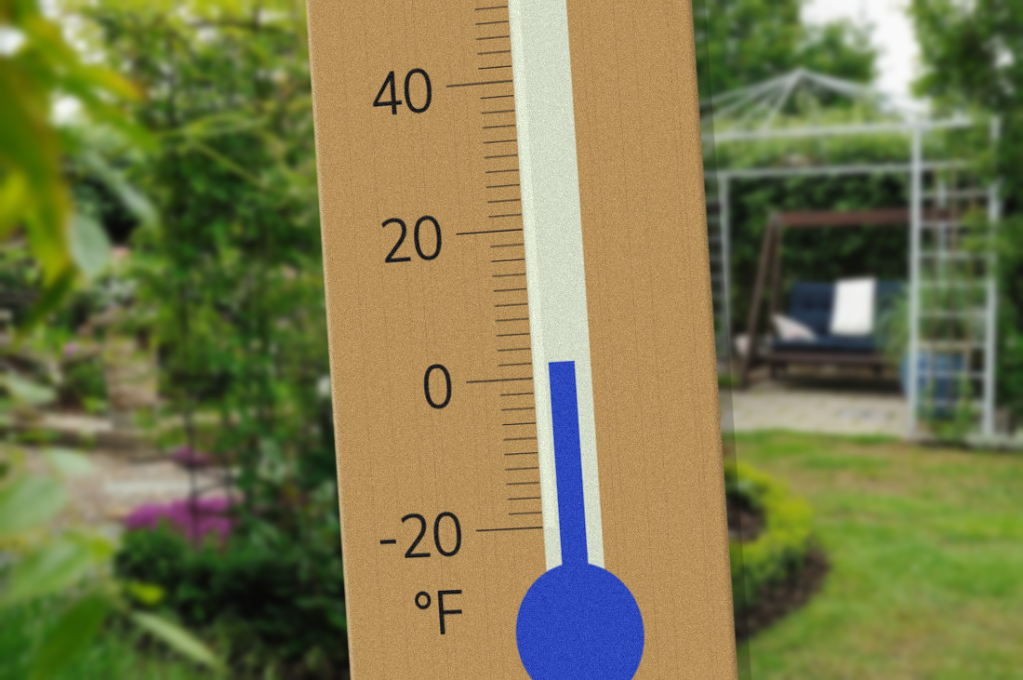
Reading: 2°F
